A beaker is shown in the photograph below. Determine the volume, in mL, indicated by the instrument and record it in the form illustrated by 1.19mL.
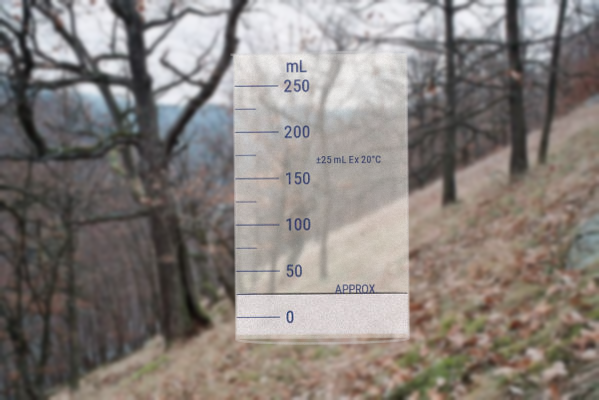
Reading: 25mL
